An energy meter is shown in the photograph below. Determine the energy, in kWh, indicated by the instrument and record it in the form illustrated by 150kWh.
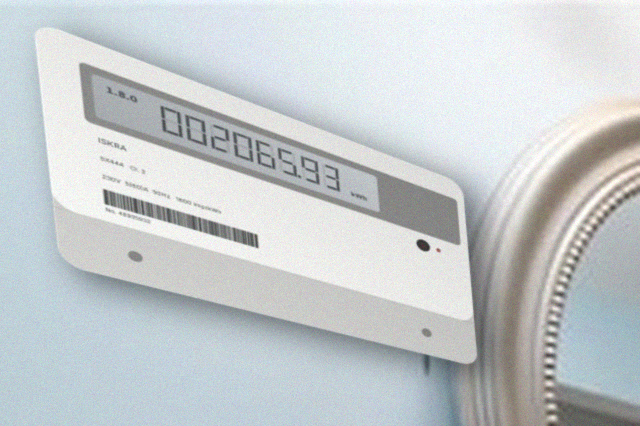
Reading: 2065.93kWh
